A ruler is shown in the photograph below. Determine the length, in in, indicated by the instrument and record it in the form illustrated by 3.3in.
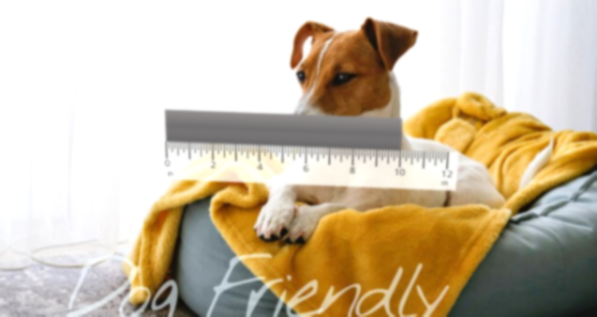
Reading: 10in
